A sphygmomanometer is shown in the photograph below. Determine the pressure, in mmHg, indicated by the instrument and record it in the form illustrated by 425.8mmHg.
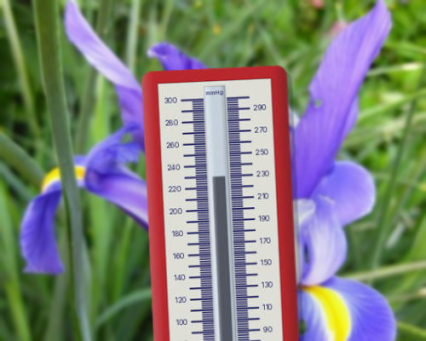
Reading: 230mmHg
